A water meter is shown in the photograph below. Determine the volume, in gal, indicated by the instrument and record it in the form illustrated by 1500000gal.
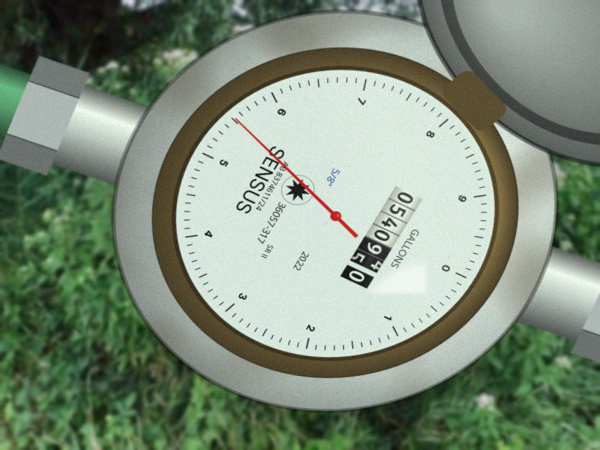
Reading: 540945.5gal
